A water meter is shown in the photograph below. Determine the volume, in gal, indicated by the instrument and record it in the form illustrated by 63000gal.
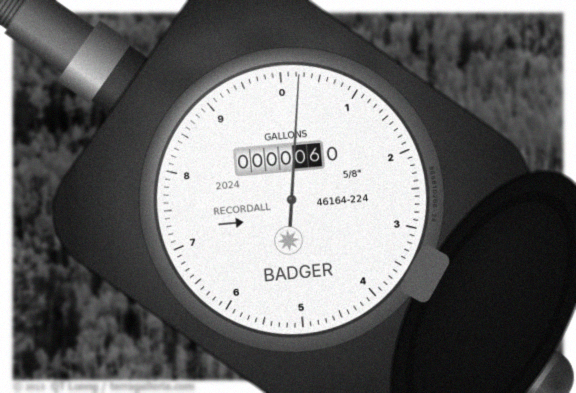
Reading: 60.2gal
